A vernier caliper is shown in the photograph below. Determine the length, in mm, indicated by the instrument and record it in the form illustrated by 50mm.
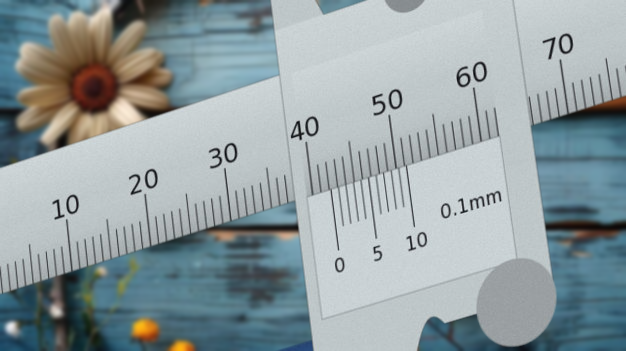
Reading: 42.2mm
